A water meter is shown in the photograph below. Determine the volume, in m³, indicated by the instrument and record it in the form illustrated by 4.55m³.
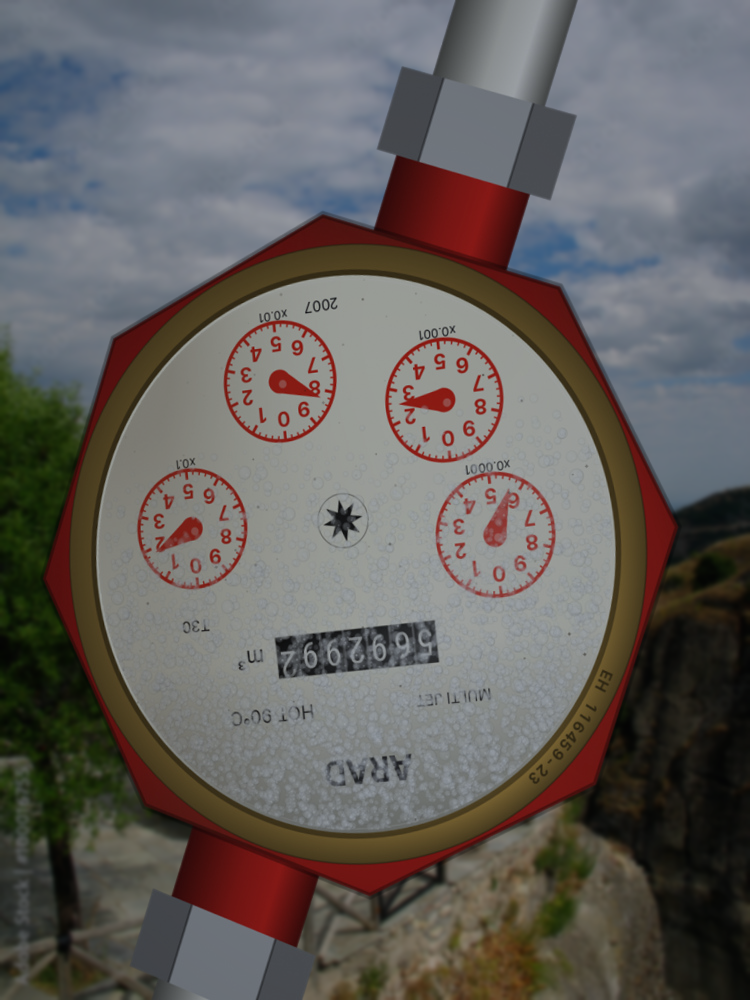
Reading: 5692992.1825m³
